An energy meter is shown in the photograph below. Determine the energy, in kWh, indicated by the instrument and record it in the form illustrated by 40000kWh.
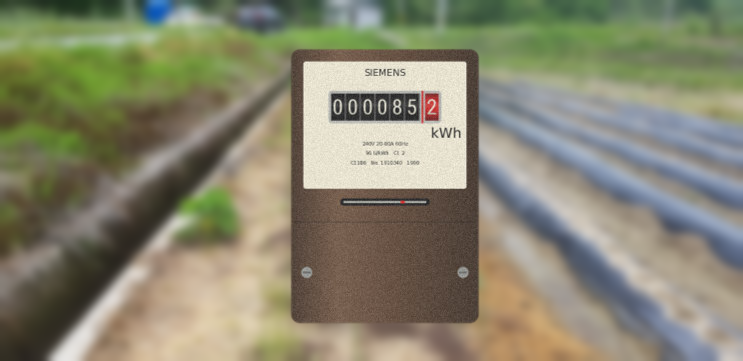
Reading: 85.2kWh
